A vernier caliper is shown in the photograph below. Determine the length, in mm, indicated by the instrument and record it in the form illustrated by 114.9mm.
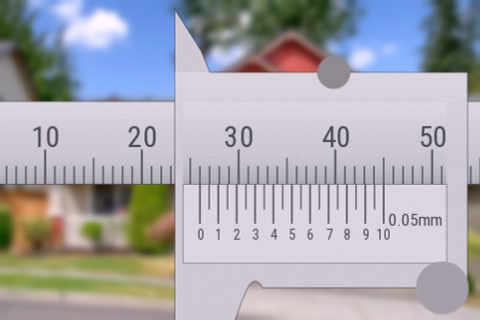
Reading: 26.0mm
